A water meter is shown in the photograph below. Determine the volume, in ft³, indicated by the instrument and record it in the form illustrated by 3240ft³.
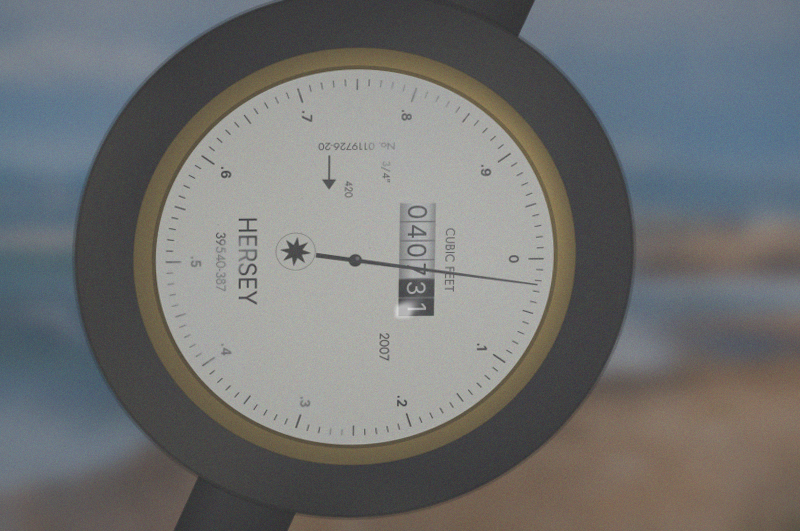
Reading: 40731.02ft³
